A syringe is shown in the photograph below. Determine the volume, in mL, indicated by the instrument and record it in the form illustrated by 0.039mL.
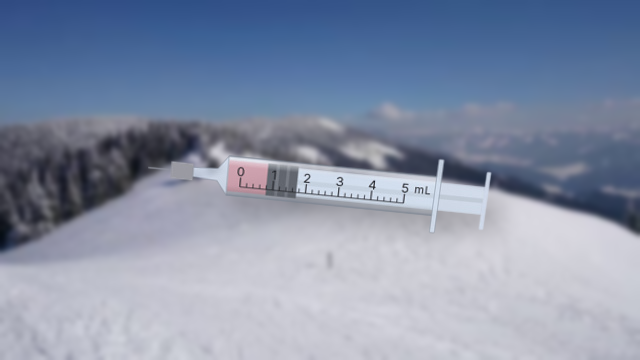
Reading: 0.8mL
